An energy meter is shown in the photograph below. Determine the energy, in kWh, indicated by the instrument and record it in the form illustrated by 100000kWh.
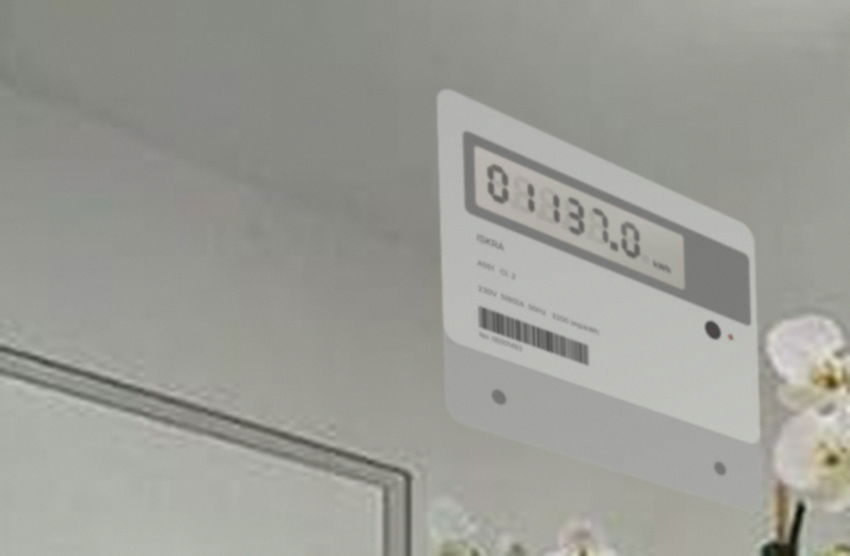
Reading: 1137.0kWh
